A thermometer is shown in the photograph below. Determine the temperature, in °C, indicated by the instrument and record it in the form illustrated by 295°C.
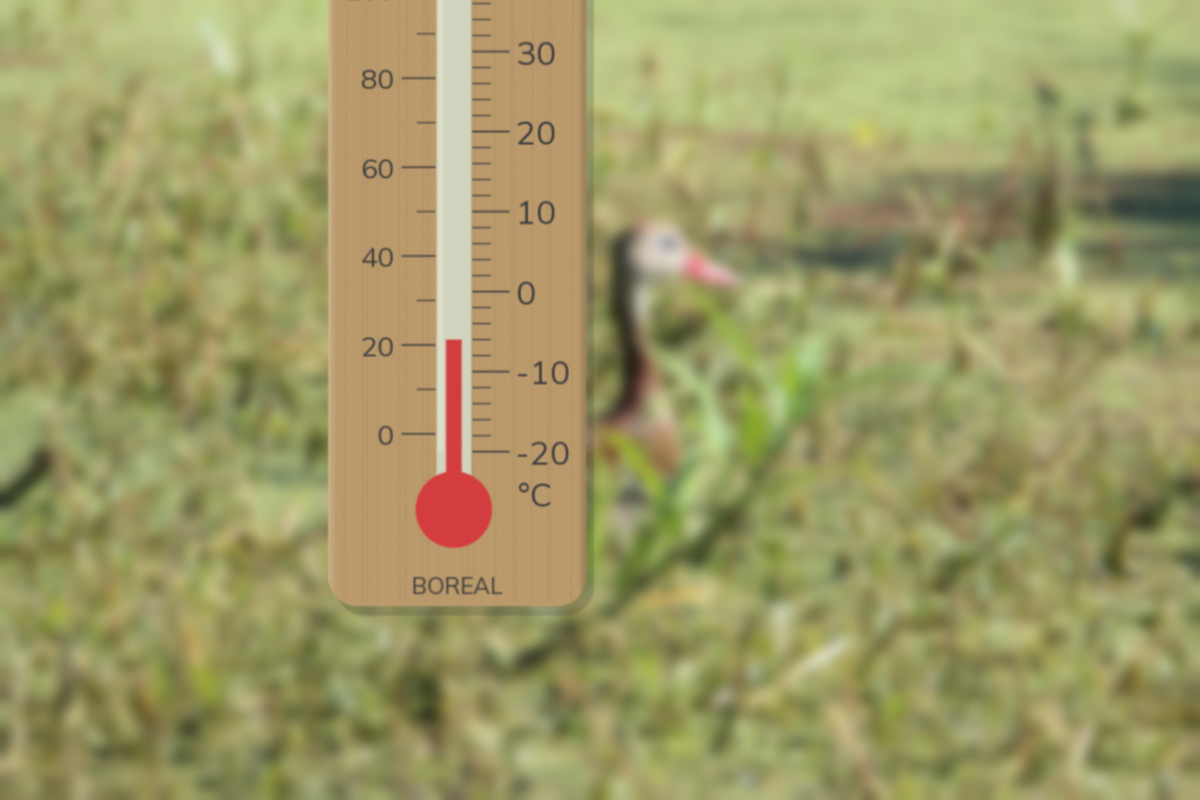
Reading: -6°C
